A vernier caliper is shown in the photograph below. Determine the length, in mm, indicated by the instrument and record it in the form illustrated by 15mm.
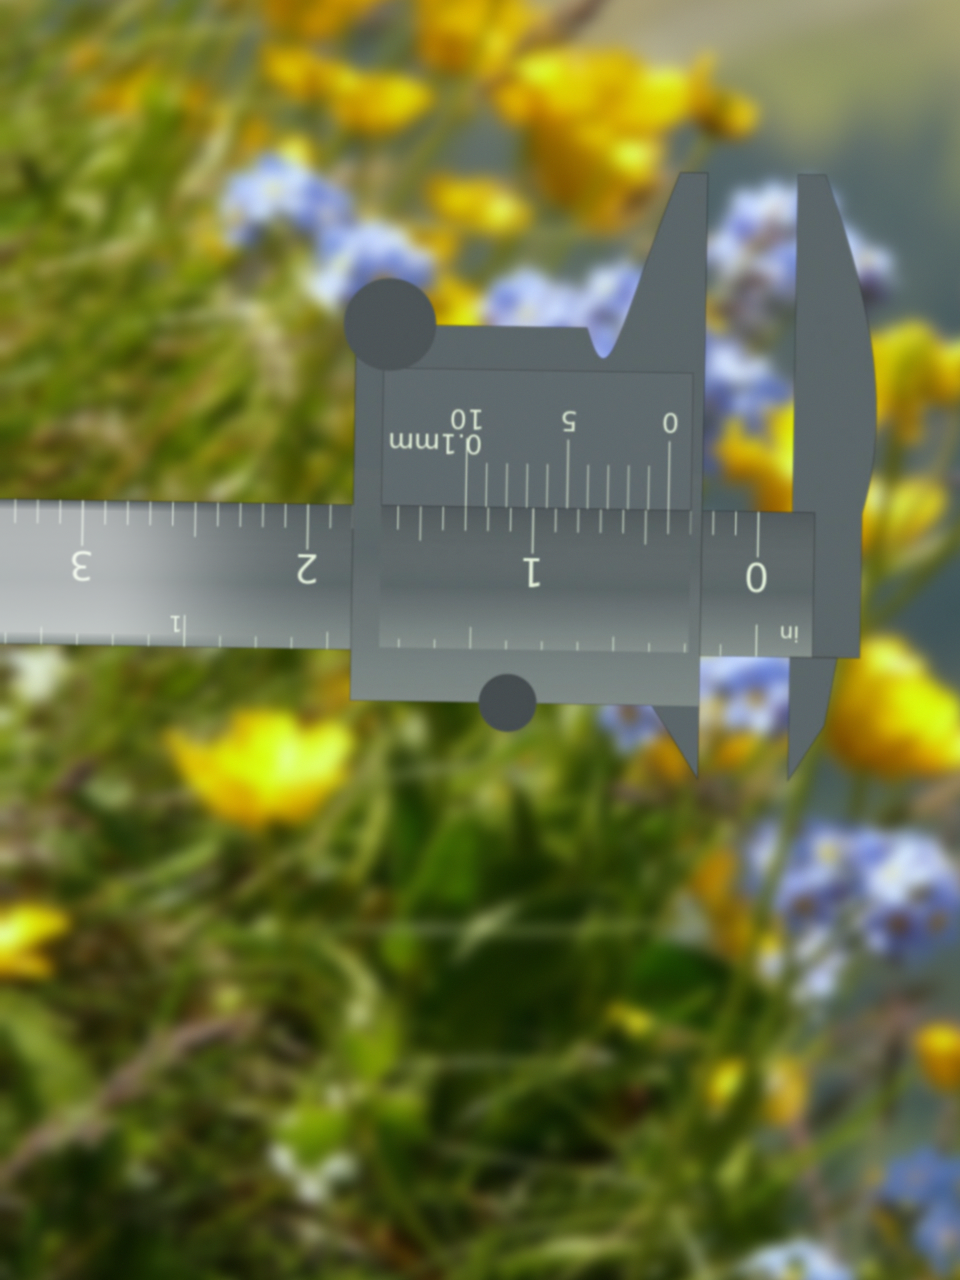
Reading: 4.0mm
